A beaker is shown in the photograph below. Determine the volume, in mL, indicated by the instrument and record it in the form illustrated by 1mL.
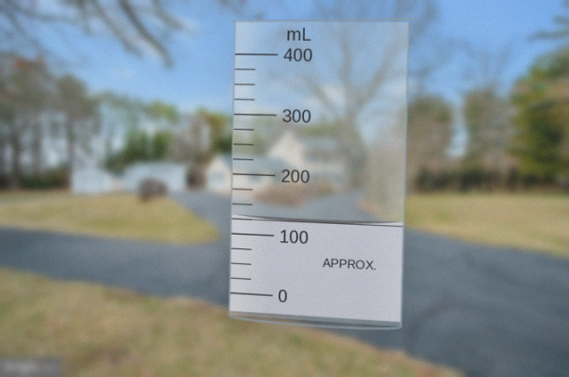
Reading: 125mL
